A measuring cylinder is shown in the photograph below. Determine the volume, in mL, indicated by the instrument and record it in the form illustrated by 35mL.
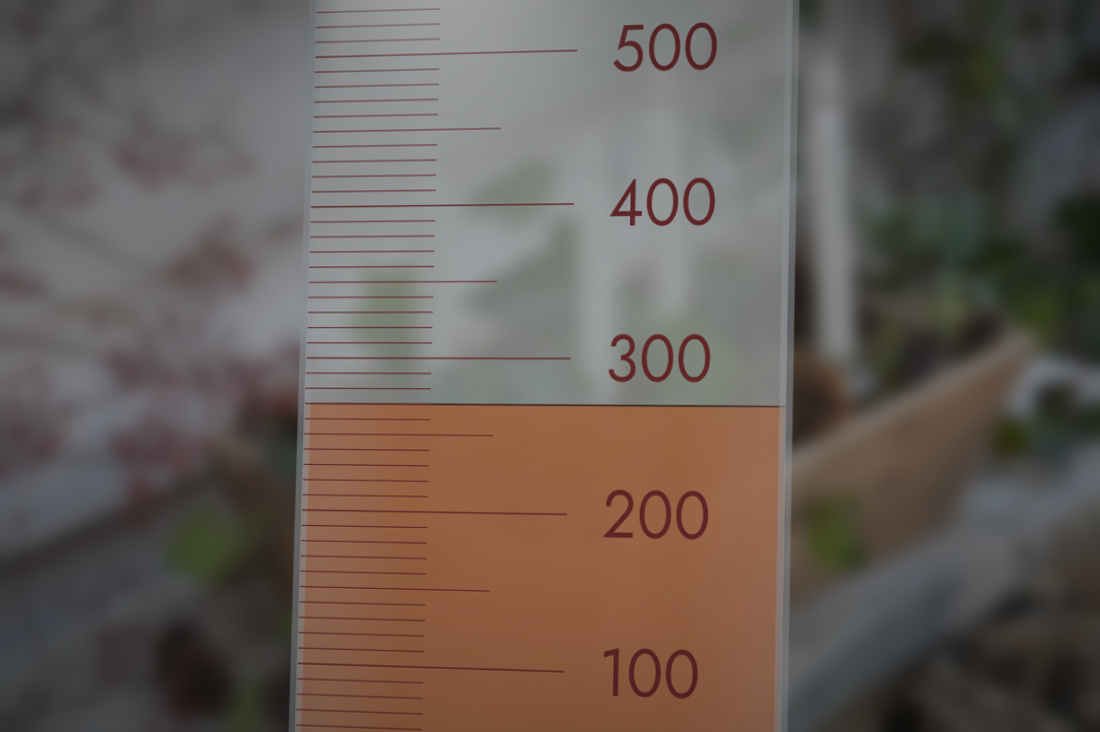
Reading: 270mL
